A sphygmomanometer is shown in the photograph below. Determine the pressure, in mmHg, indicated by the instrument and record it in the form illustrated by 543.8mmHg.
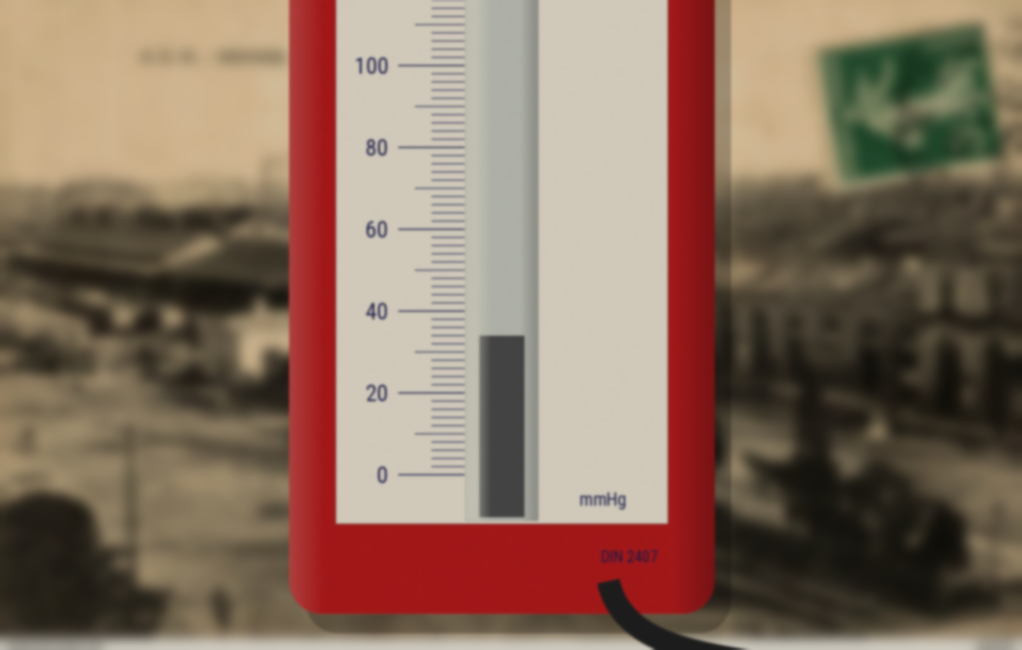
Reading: 34mmHg
